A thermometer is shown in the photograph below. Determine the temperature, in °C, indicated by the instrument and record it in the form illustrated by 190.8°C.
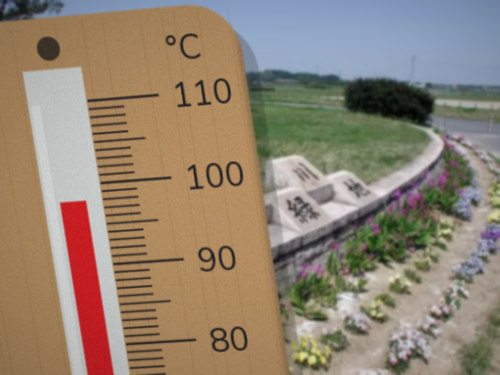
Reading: 98°C
